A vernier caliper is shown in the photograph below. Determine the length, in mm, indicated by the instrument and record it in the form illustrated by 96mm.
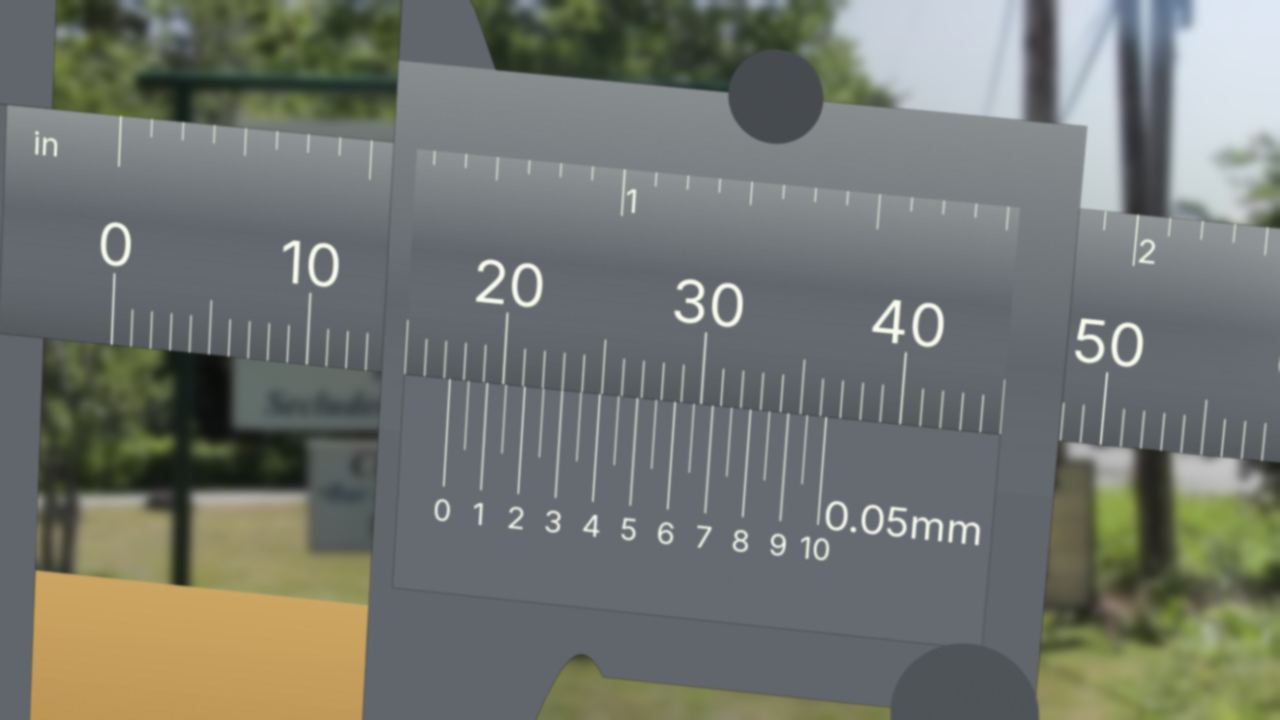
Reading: 17.3mm
